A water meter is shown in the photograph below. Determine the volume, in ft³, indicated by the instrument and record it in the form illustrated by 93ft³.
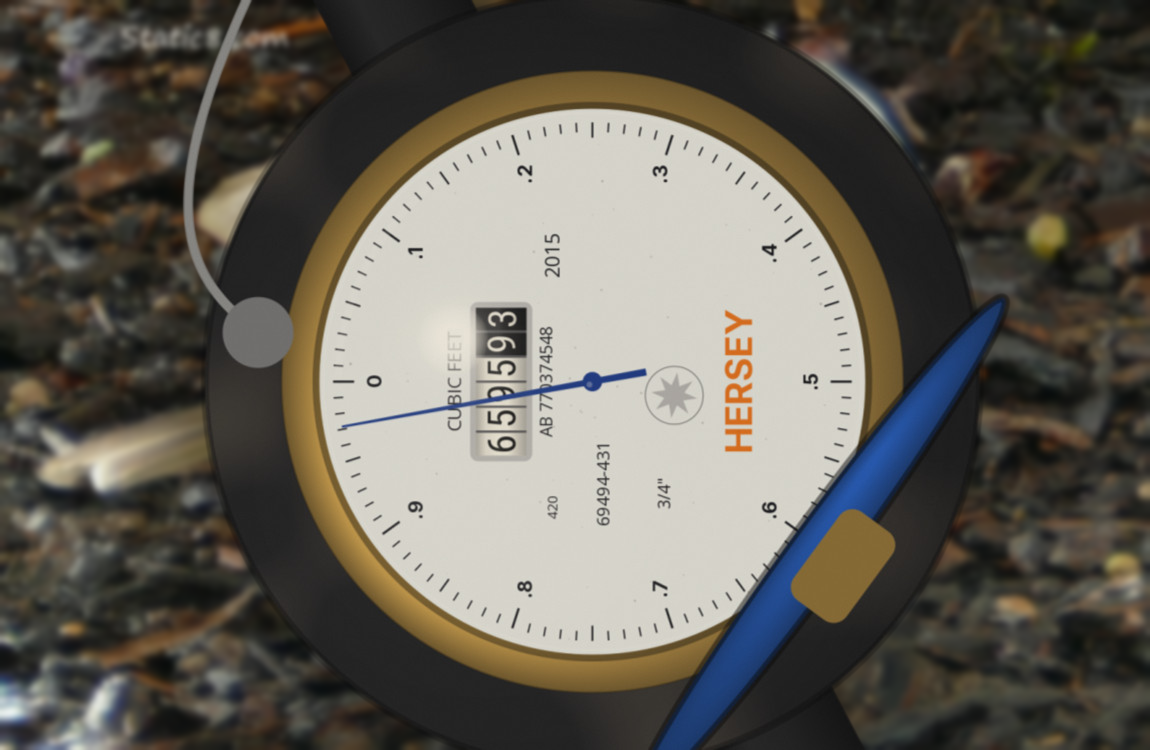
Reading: 659592.97ft³
